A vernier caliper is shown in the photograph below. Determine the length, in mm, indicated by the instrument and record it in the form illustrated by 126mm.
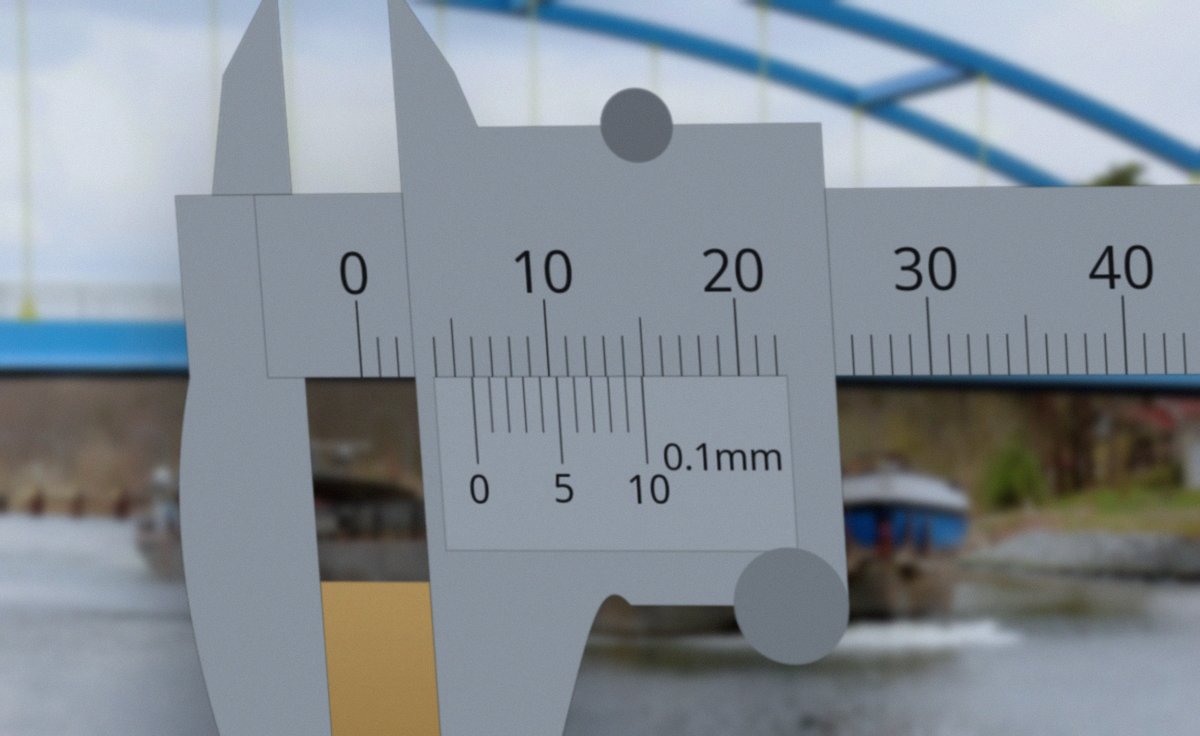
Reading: 5.9mm
